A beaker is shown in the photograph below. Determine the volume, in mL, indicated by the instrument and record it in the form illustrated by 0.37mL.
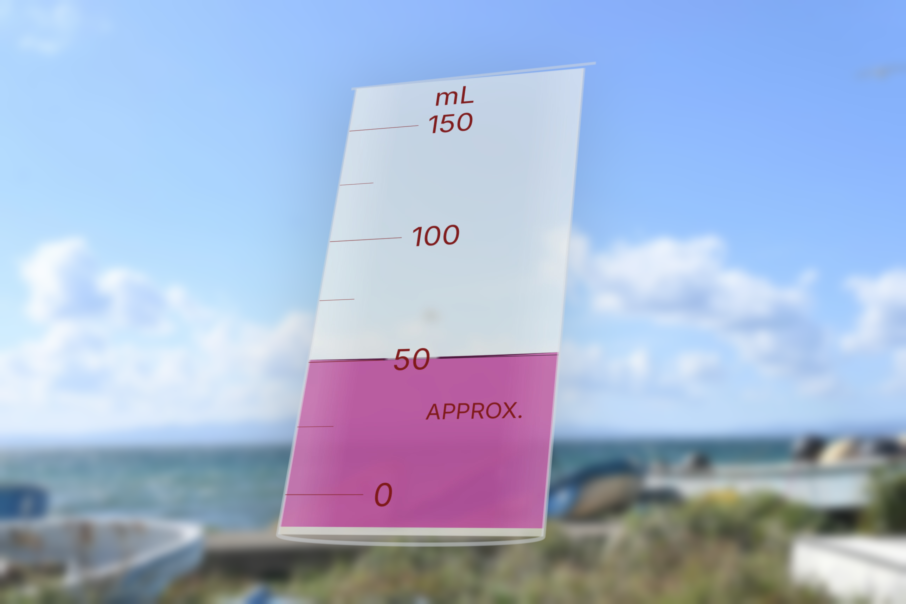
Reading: 50mL
